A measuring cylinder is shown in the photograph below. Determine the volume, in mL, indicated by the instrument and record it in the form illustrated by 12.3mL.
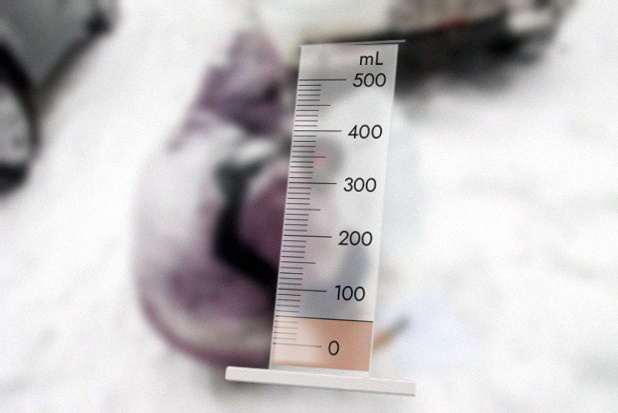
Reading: 50mL
